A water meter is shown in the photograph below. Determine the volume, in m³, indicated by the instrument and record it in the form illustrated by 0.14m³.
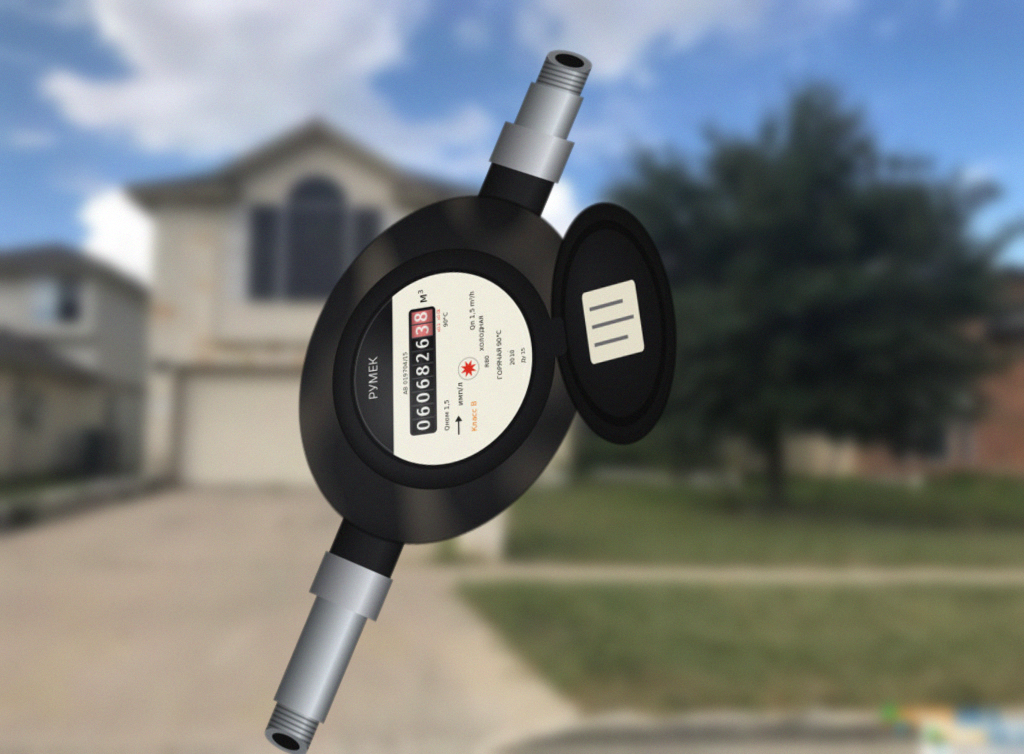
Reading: 606826.38m³
